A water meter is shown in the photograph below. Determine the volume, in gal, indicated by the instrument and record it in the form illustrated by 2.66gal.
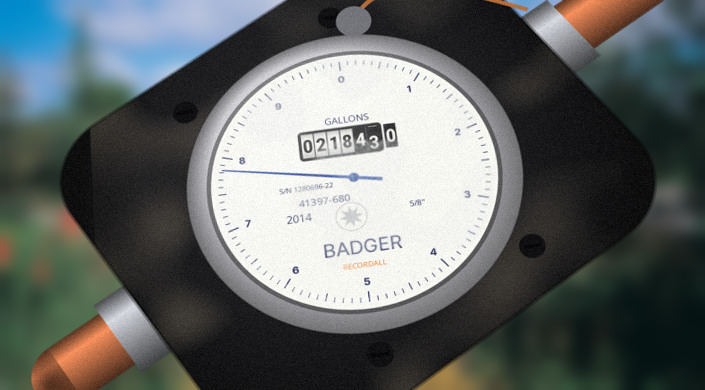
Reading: 218427.8gal
